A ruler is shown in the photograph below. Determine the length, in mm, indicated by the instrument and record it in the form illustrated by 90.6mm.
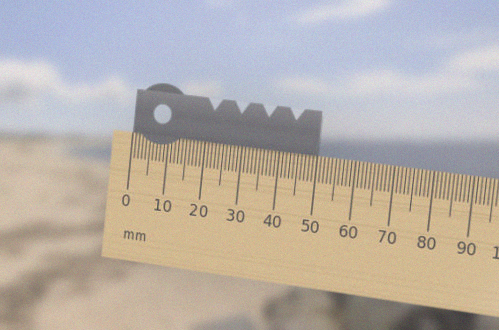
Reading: 50mm
